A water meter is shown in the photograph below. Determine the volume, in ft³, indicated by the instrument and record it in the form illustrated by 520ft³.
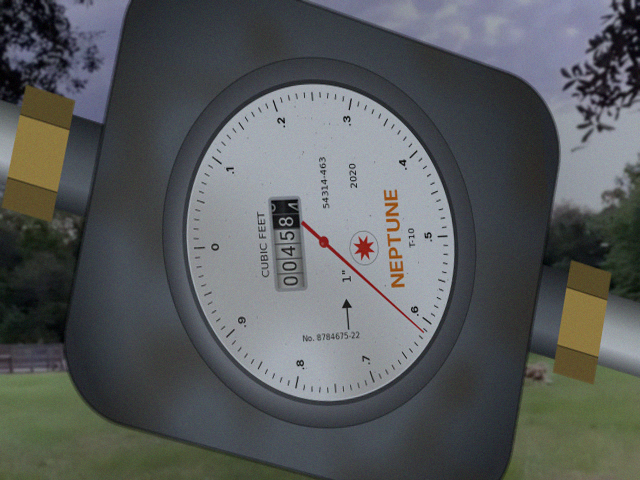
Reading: 4583.61ft³
